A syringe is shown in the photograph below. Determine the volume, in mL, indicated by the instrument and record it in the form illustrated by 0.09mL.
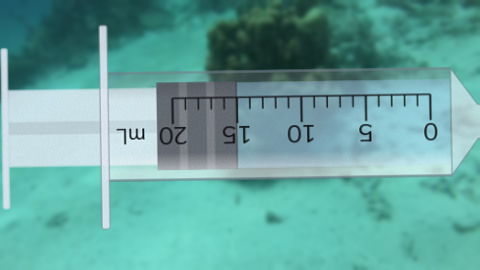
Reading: 15mL
